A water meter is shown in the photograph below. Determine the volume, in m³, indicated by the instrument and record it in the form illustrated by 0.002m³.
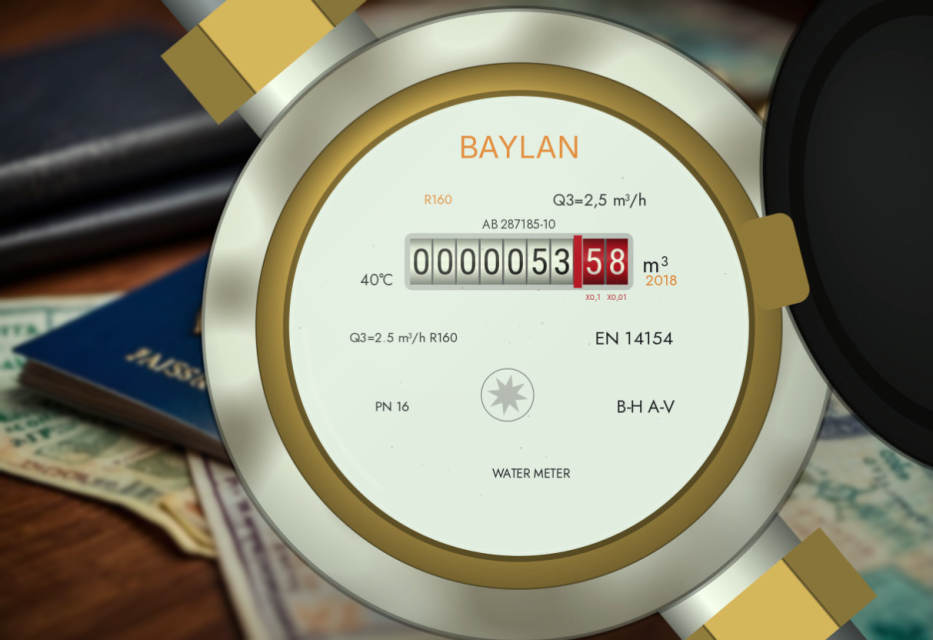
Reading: 53.58m³
